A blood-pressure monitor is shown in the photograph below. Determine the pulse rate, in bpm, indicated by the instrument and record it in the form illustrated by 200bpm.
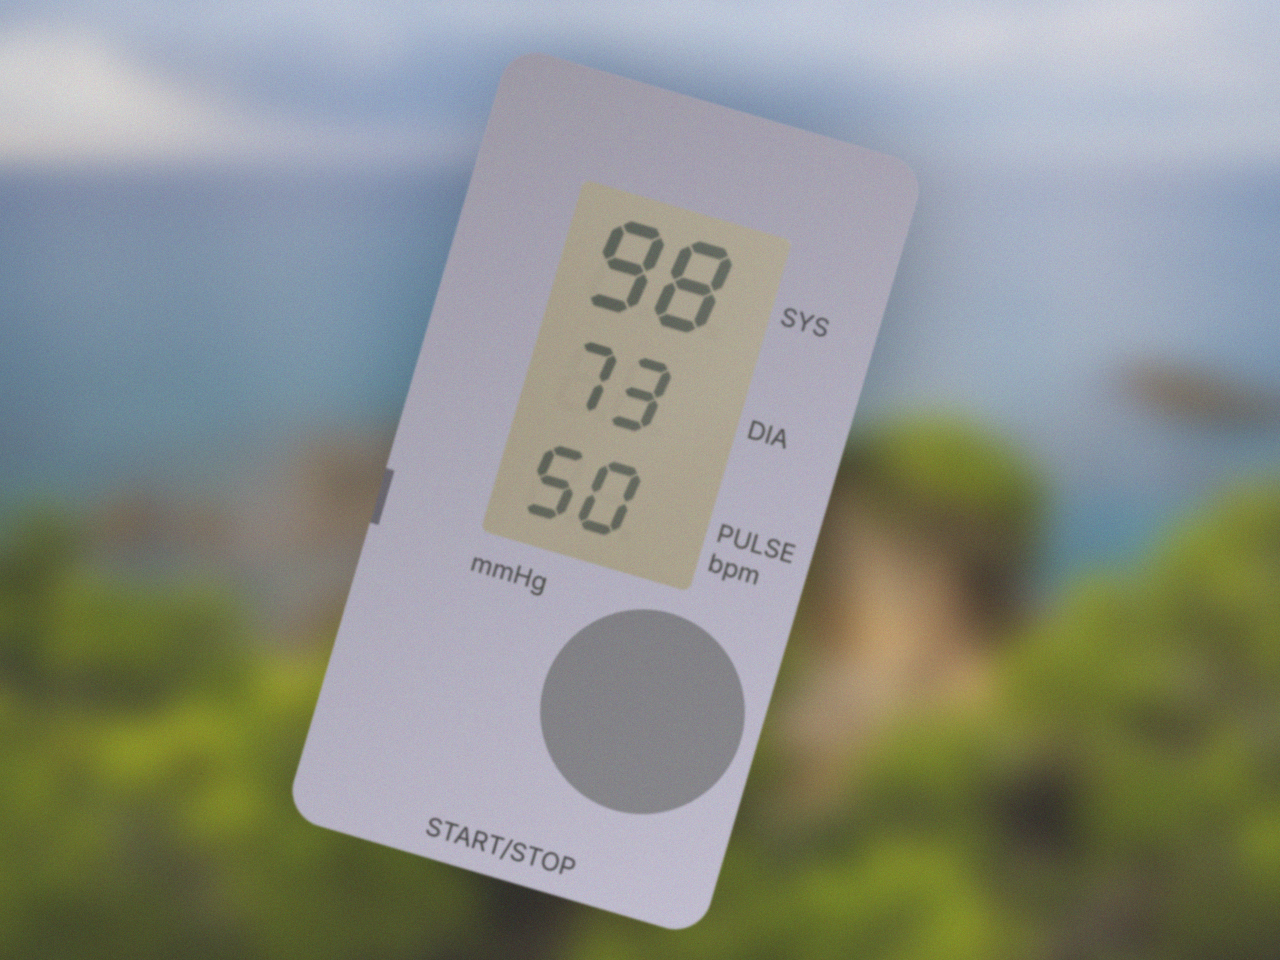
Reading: 50bpm
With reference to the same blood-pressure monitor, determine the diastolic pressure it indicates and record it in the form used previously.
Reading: 73mmHg
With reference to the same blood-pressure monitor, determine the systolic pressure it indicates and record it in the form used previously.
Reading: 98mmHg
